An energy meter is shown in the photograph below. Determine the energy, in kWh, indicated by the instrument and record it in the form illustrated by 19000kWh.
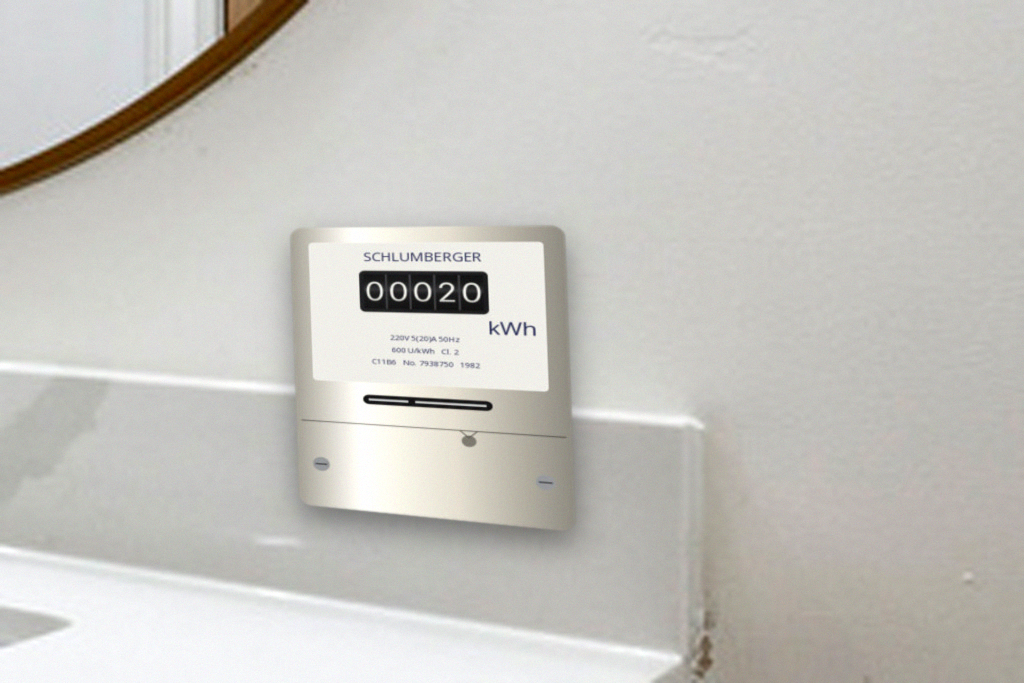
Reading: 20kWh
